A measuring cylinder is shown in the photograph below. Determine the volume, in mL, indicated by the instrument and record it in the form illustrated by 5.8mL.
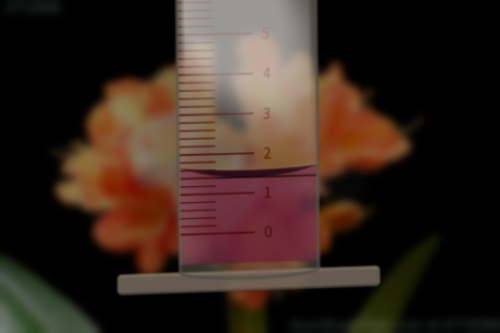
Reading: 1.4mL
